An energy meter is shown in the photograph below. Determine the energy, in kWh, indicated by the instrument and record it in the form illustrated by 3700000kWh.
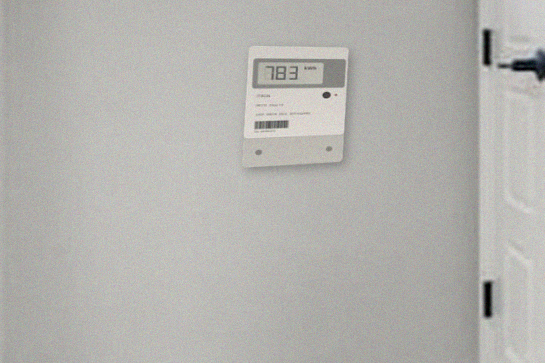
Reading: 783kWh
